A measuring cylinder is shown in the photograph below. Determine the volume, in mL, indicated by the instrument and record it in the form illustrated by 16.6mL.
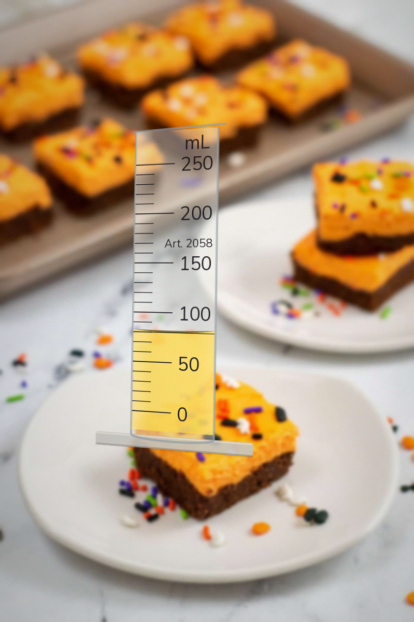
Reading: 80mL
